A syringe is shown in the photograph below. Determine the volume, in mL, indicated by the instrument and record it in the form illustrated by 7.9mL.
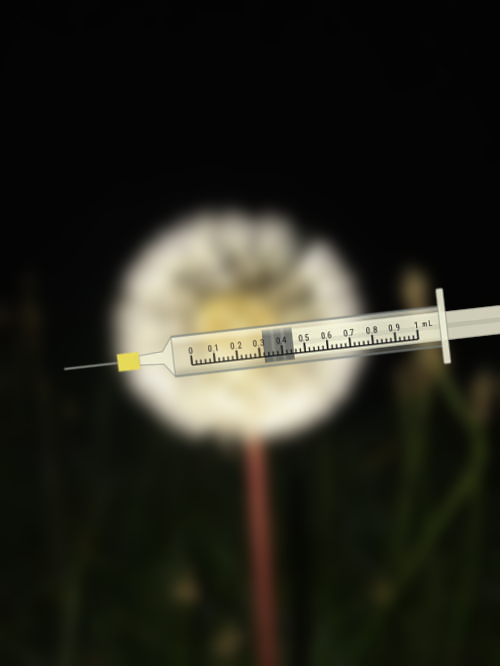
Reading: 0.32mL
